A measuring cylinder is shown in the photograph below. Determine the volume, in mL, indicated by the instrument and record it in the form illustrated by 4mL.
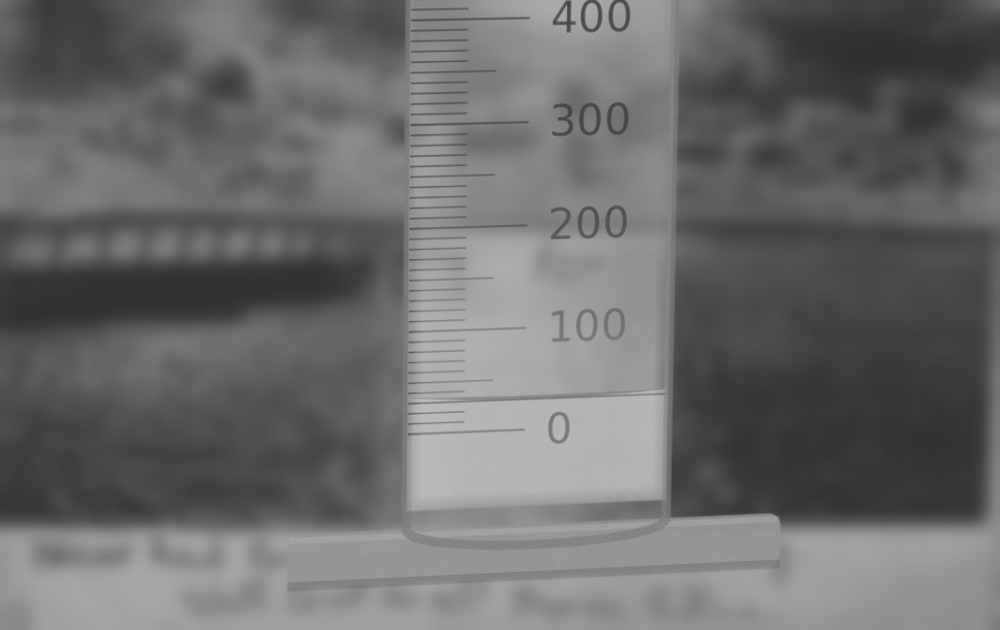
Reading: 30mL
